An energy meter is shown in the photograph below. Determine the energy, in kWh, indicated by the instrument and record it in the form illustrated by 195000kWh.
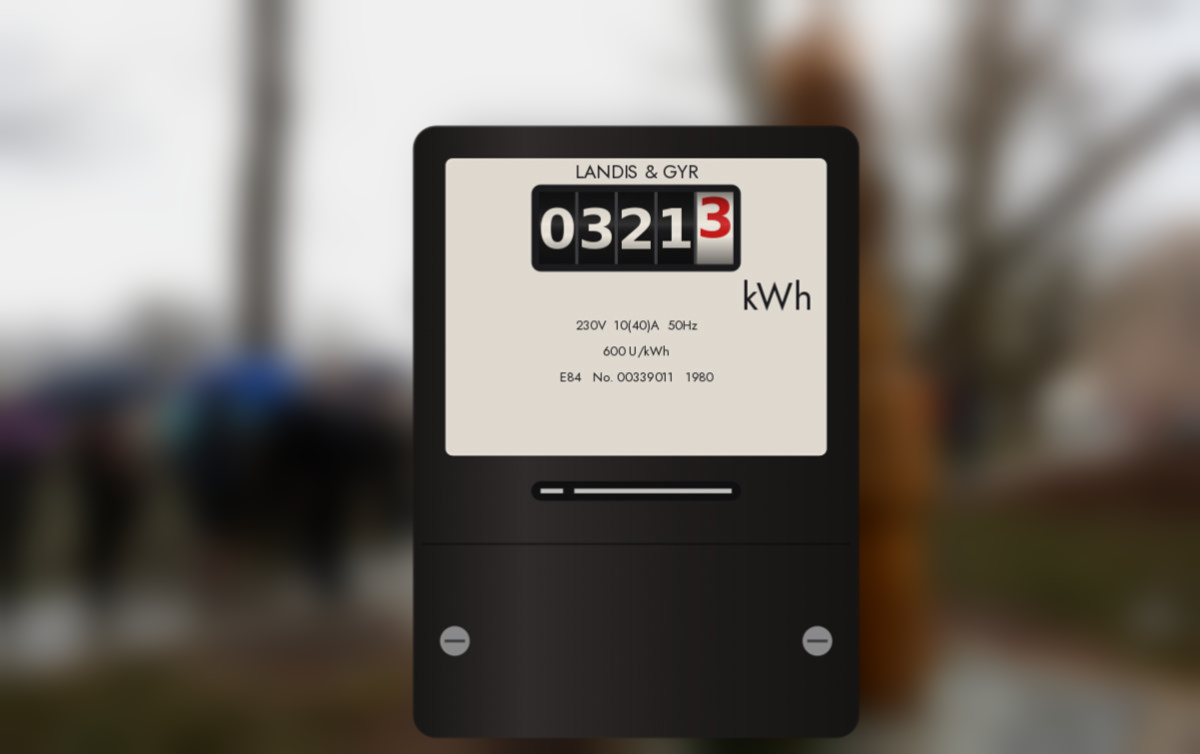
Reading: 321.3kWh
